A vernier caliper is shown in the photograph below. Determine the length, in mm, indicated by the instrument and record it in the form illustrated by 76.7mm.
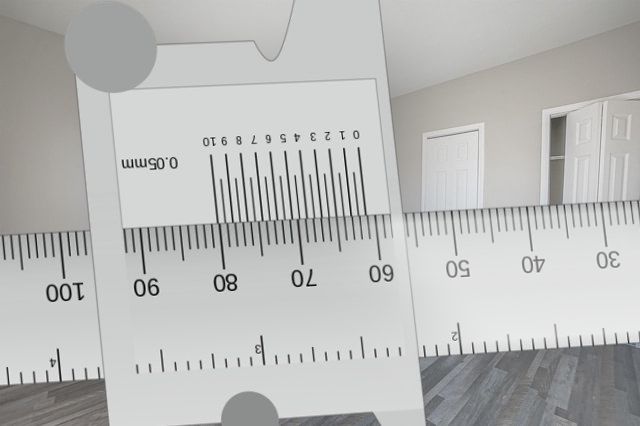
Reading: 61.2mm
